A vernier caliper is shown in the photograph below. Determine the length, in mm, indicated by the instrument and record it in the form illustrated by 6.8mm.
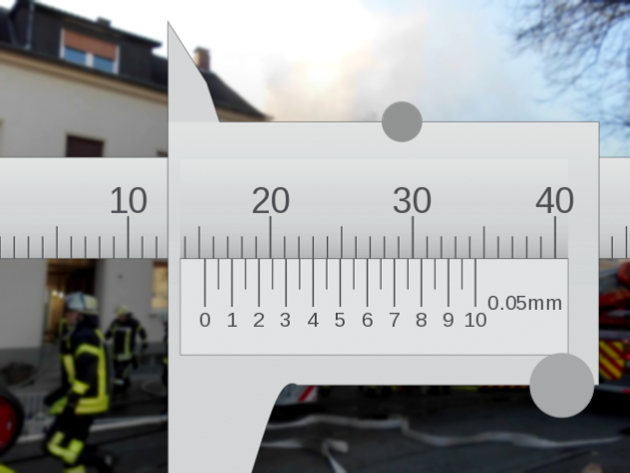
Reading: 15.4mm
